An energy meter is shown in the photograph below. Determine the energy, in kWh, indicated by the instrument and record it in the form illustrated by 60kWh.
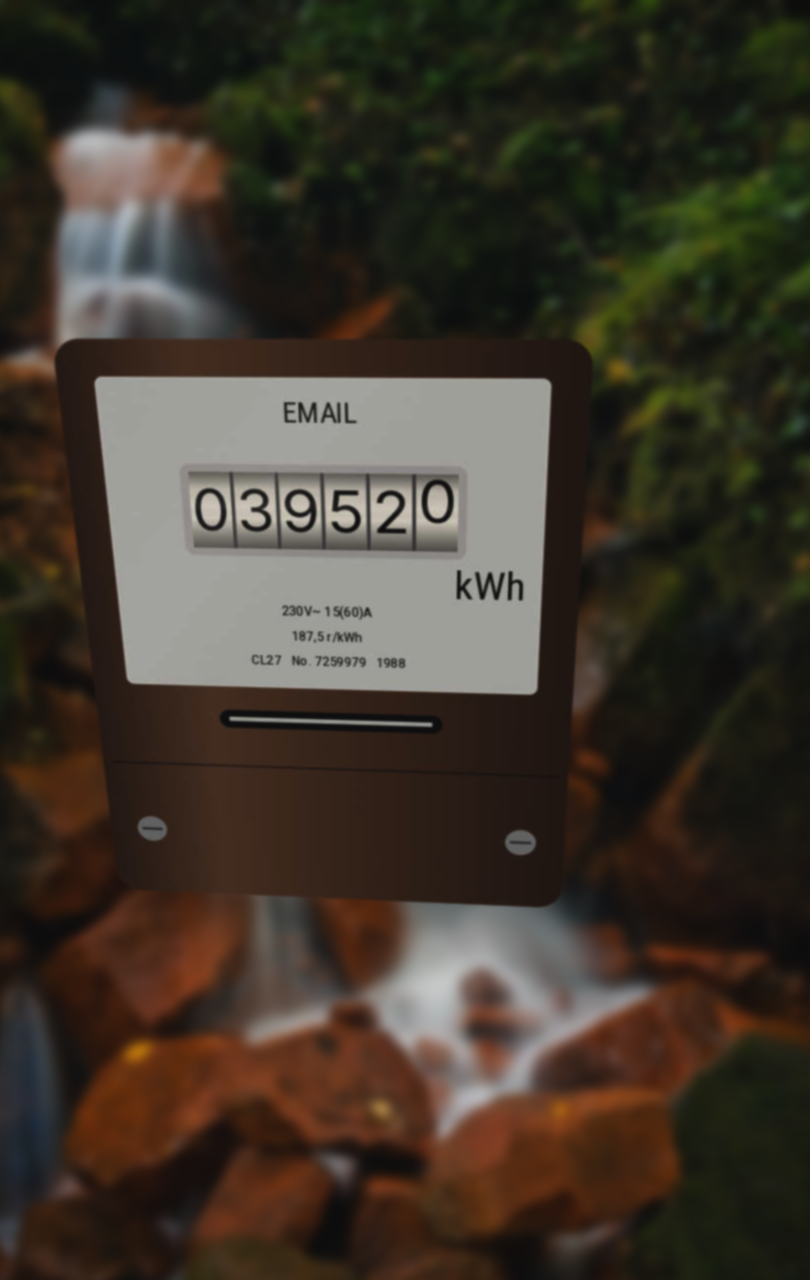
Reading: 39520kWh
